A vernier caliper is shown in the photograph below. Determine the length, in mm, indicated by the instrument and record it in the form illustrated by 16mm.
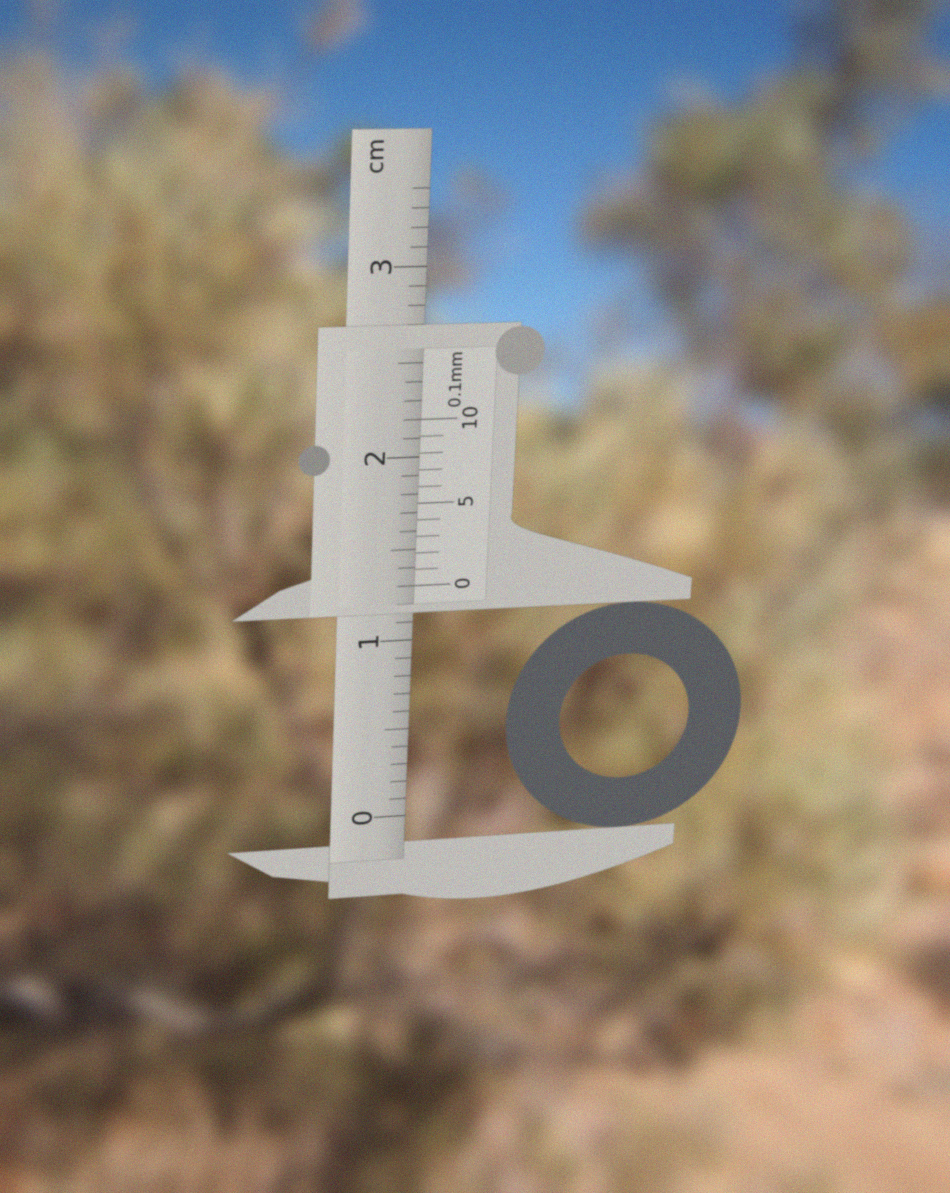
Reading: 13.0mm
